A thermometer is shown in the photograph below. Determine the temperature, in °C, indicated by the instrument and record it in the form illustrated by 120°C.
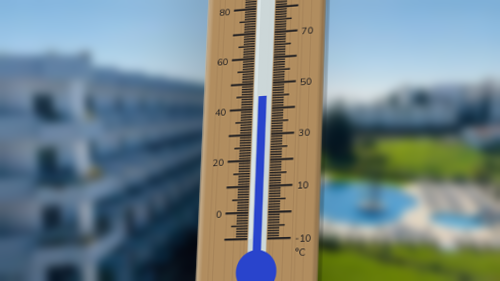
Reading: 45°C
